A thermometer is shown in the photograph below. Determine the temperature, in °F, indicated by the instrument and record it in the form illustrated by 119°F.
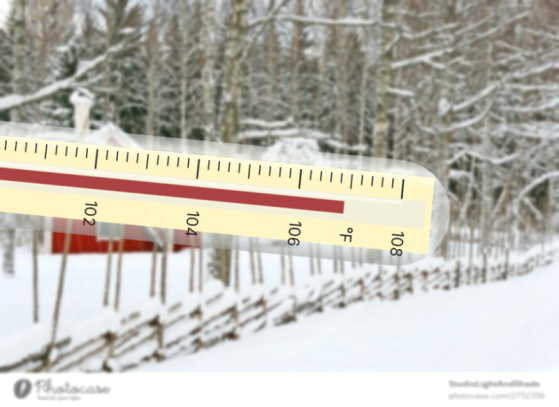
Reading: 106.9°F
